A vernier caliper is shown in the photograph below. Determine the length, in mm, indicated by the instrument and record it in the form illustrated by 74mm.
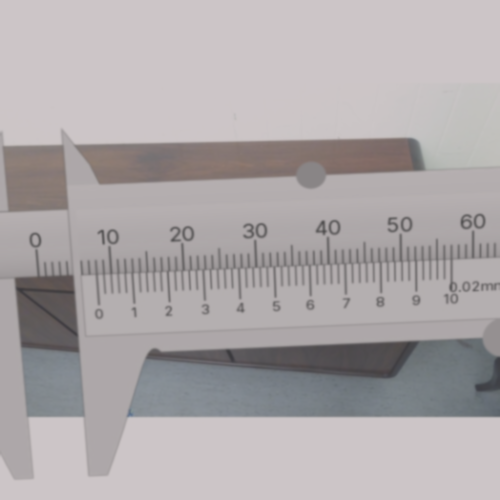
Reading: 8.0mm
